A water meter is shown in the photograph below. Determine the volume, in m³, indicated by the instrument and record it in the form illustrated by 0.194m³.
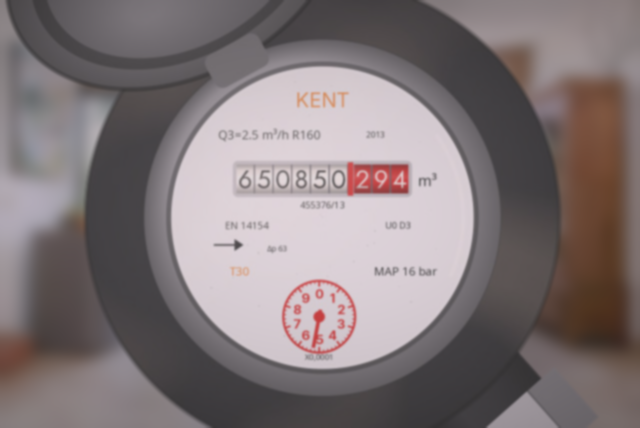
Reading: 650850.2945m³
